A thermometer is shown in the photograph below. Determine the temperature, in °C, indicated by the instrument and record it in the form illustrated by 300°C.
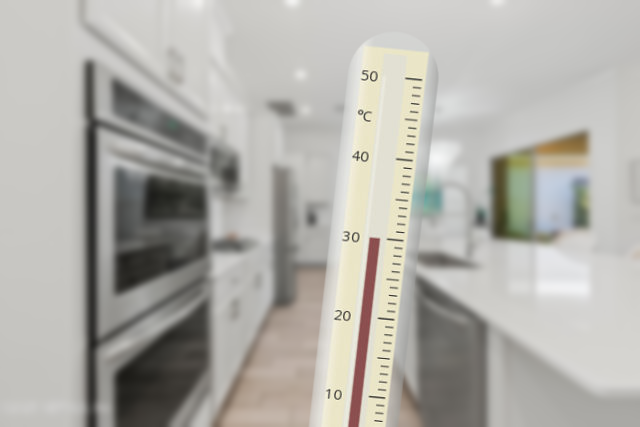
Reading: 30°C
